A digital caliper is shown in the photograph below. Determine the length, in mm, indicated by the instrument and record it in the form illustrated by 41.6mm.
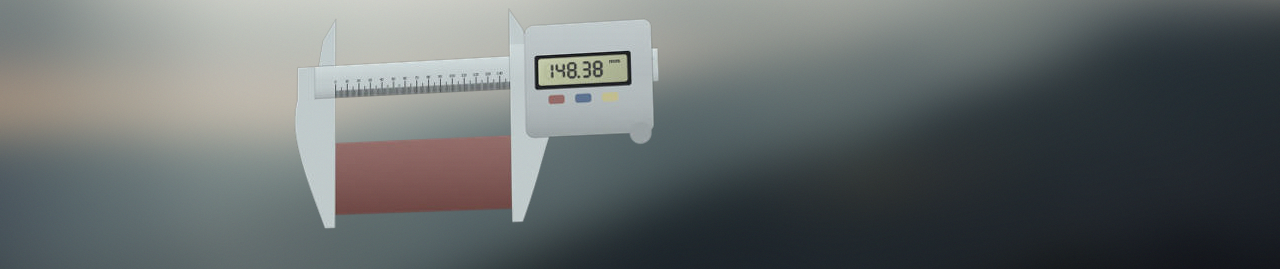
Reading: 148.38mm
